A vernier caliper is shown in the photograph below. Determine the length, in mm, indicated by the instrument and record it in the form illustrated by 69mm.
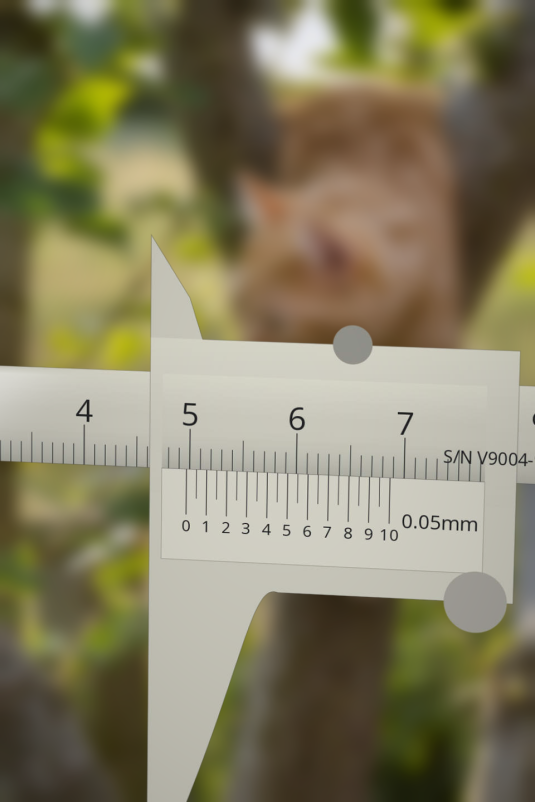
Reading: 49.7mm
